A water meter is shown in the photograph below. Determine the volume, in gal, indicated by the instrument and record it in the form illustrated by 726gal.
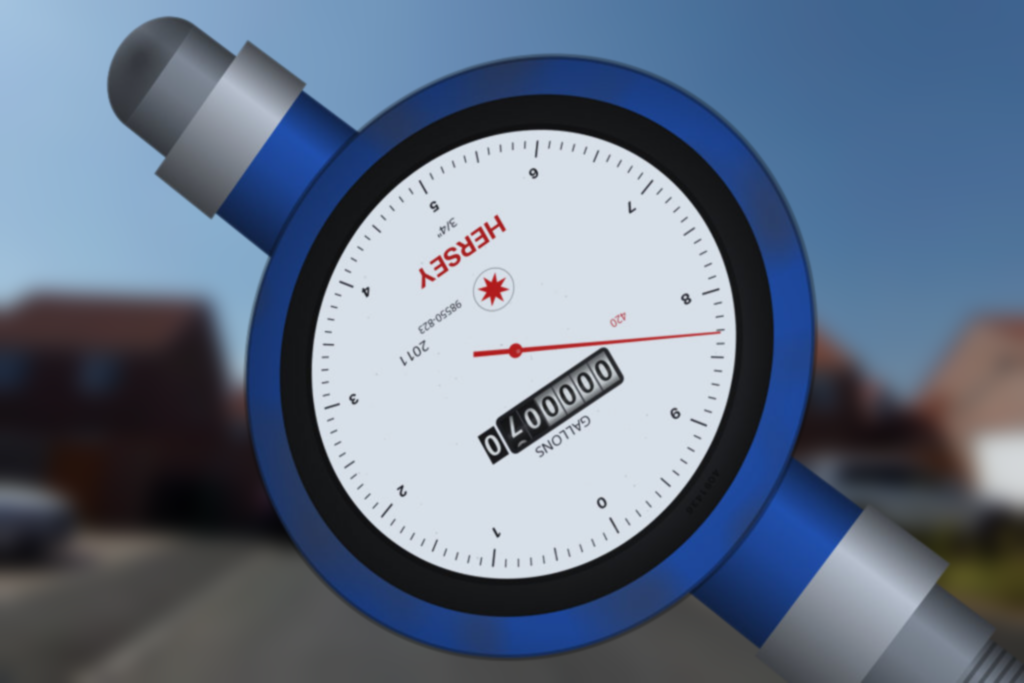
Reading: 68.3gal
